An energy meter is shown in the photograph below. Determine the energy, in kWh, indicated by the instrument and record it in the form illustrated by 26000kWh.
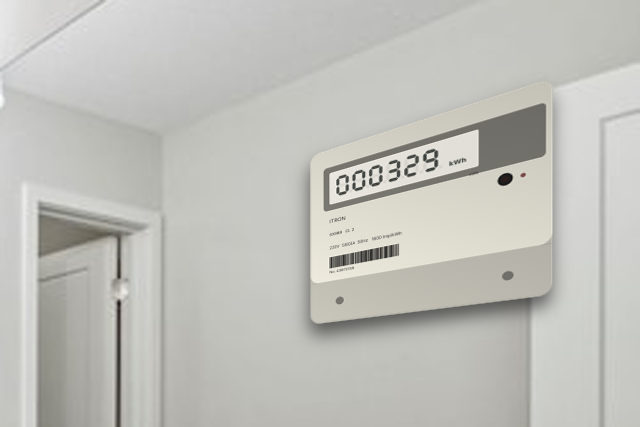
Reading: 329kWh
